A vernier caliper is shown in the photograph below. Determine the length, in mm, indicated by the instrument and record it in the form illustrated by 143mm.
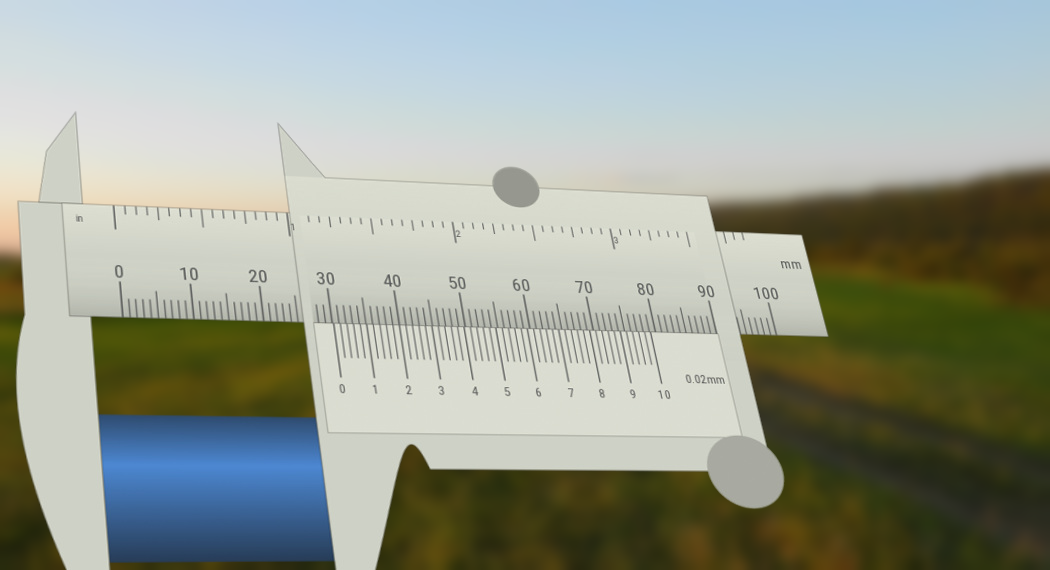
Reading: 30.2mm
